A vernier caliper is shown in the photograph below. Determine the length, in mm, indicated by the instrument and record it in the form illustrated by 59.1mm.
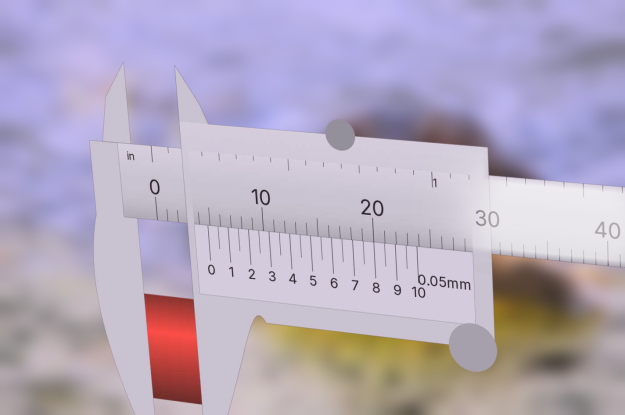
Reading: 4.8mm
